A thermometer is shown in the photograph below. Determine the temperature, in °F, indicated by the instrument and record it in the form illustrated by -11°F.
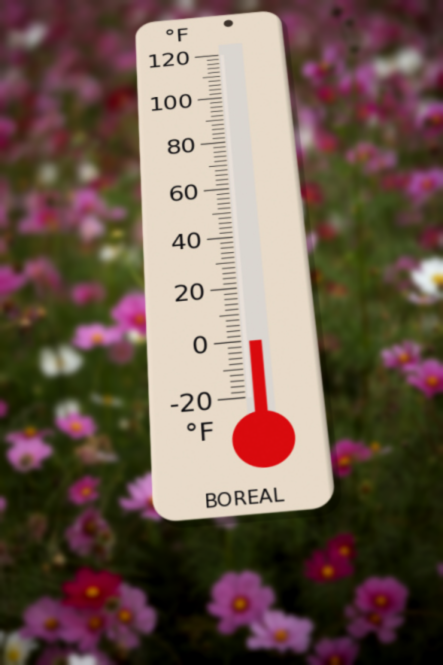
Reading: 0°F
